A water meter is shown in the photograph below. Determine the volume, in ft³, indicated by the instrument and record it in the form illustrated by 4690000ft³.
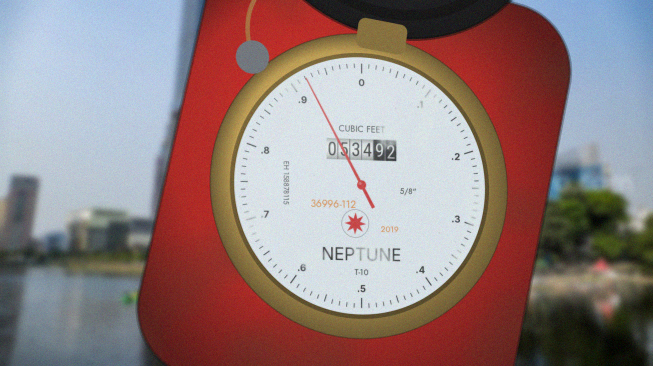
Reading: 53491.92ft³
